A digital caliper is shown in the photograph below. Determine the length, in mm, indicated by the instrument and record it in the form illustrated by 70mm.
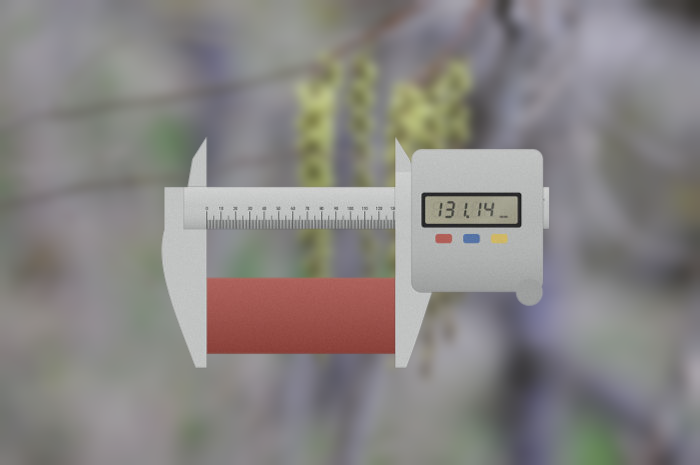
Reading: 131.14mm
